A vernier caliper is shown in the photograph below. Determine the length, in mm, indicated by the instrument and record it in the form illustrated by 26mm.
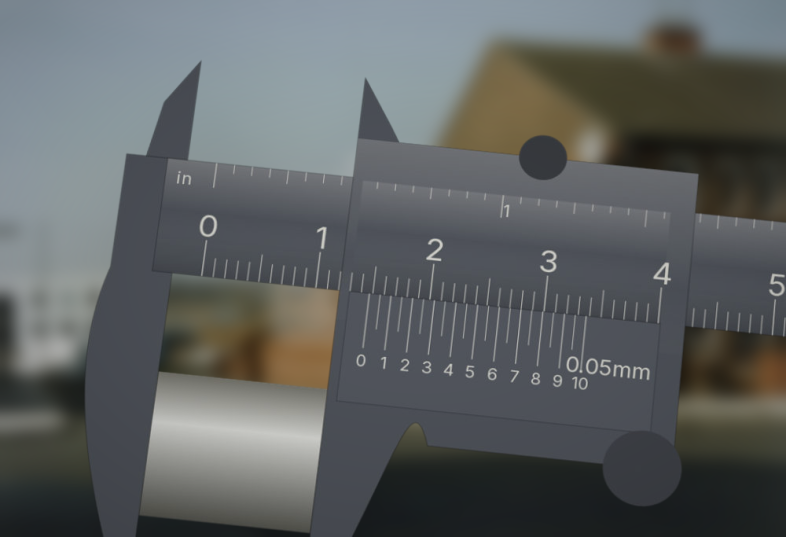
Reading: 14.7mm
